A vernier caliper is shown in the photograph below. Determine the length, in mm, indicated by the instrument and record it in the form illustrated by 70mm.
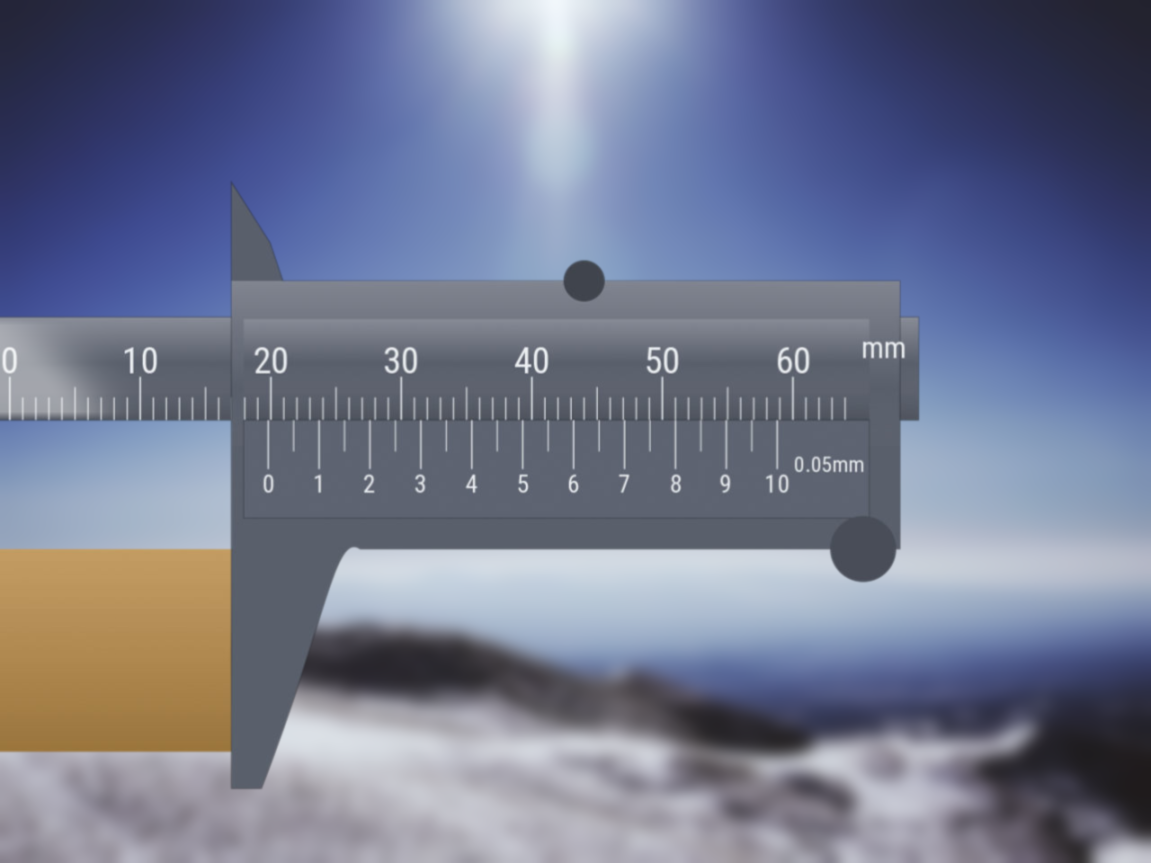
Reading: 19.8mm
